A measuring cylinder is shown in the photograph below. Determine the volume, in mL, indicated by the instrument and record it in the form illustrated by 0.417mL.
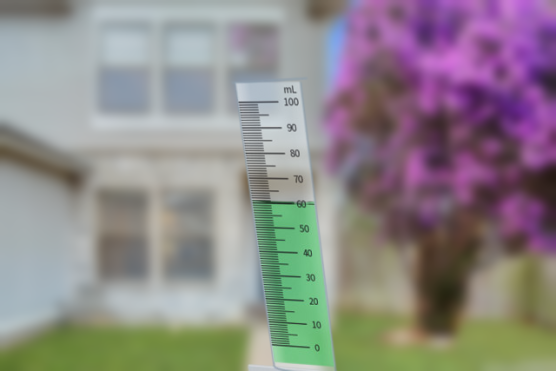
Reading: 60mL
